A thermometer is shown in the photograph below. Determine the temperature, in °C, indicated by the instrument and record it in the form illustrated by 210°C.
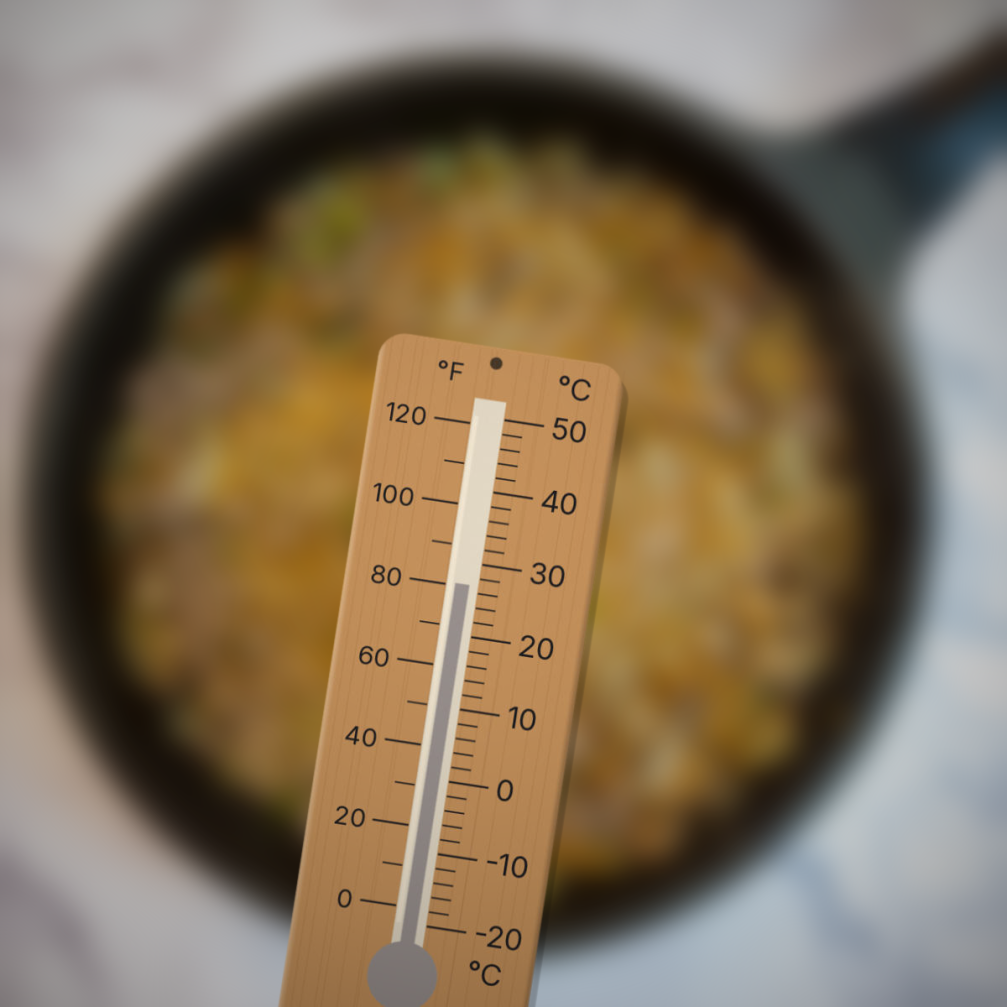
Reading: 27°C
